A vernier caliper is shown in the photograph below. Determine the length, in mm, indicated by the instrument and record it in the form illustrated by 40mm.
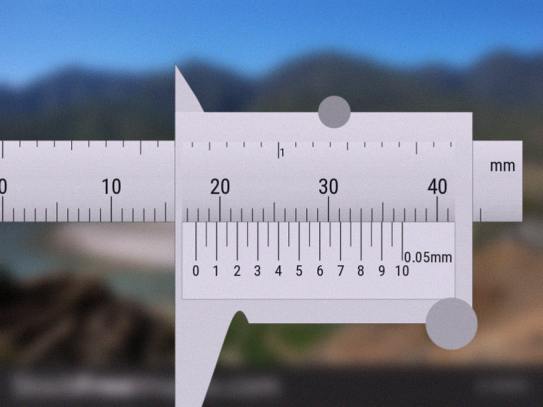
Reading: 17.8mm
